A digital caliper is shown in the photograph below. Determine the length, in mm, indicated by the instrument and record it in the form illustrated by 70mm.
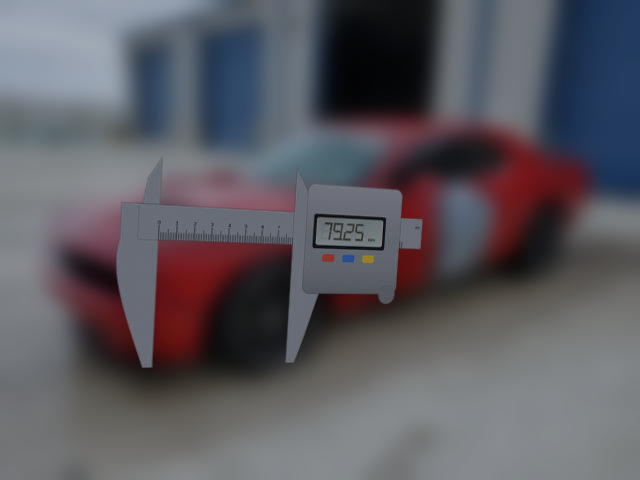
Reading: 79.25mm
